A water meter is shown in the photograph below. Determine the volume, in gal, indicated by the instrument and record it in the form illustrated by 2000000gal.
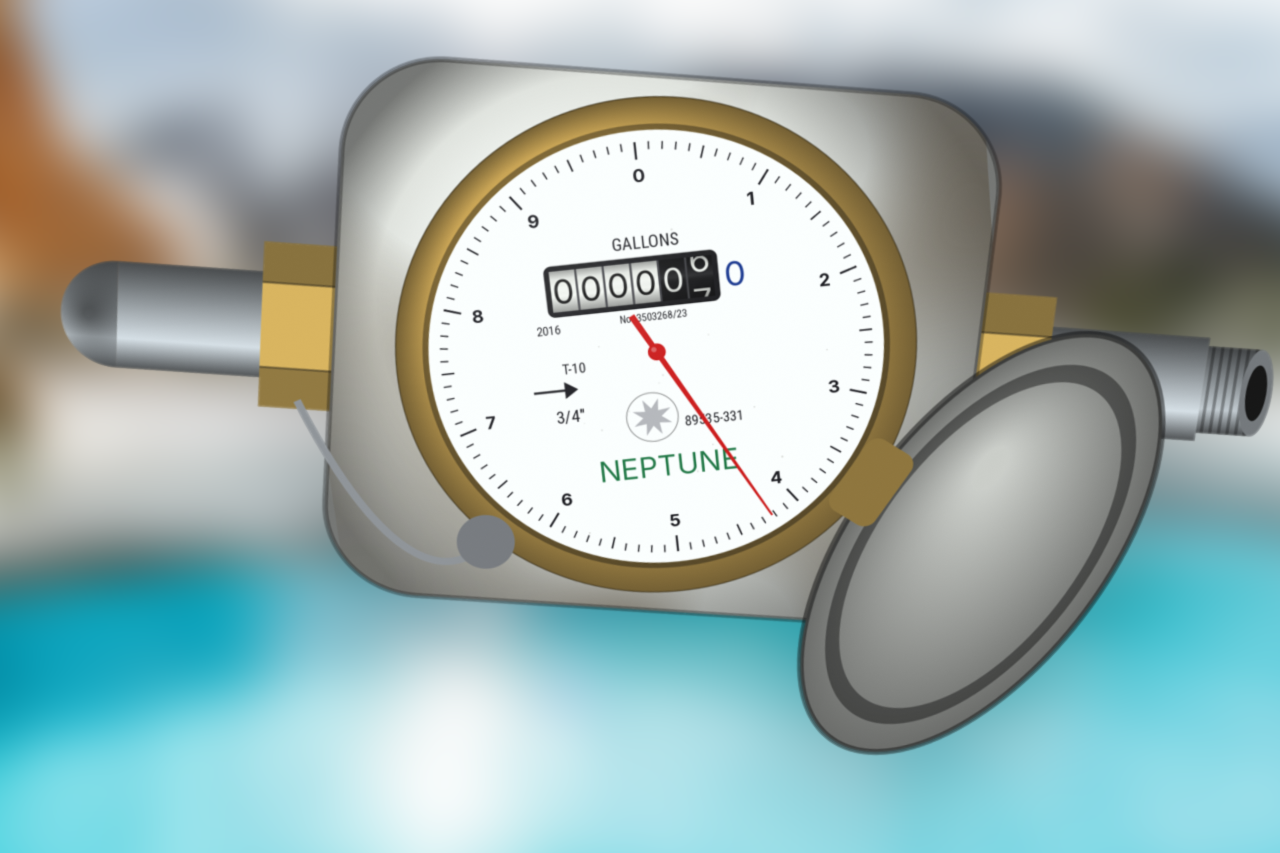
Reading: 64.2gal
